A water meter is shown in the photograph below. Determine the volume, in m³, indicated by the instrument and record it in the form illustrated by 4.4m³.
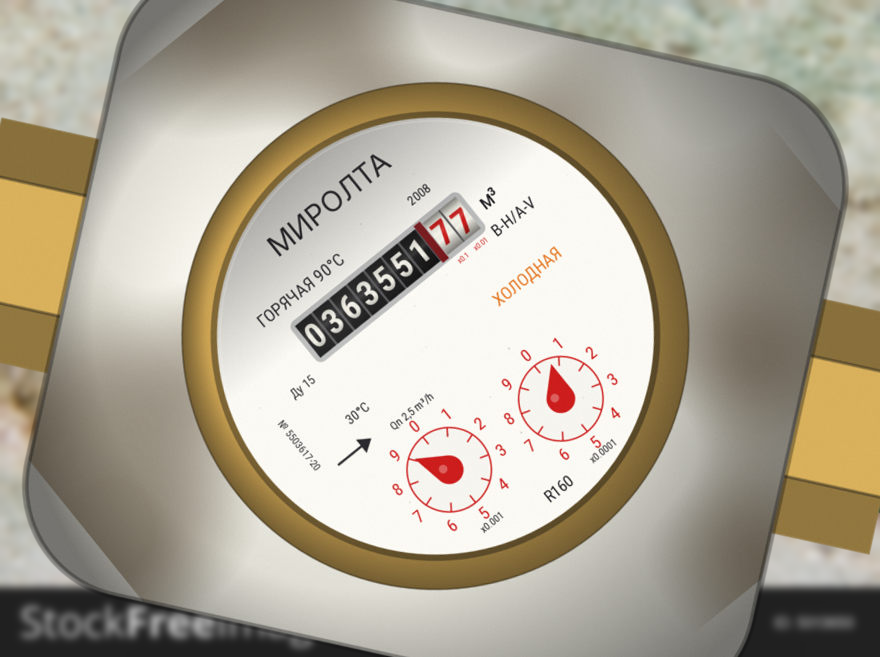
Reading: 363551.7690m³
